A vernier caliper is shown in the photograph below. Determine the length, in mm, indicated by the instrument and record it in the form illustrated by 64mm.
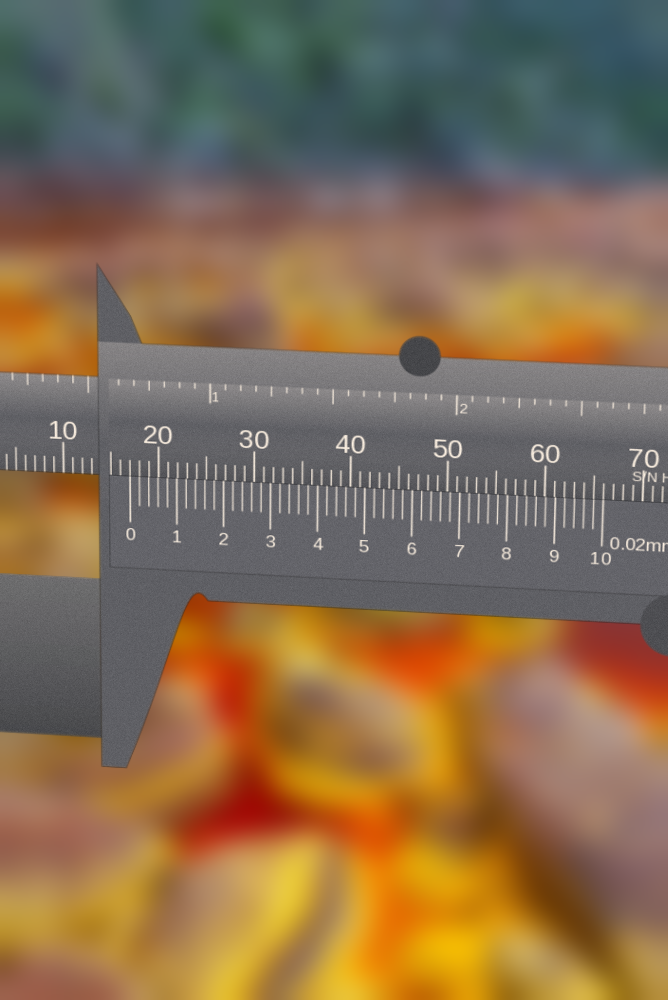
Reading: 17.0mm
